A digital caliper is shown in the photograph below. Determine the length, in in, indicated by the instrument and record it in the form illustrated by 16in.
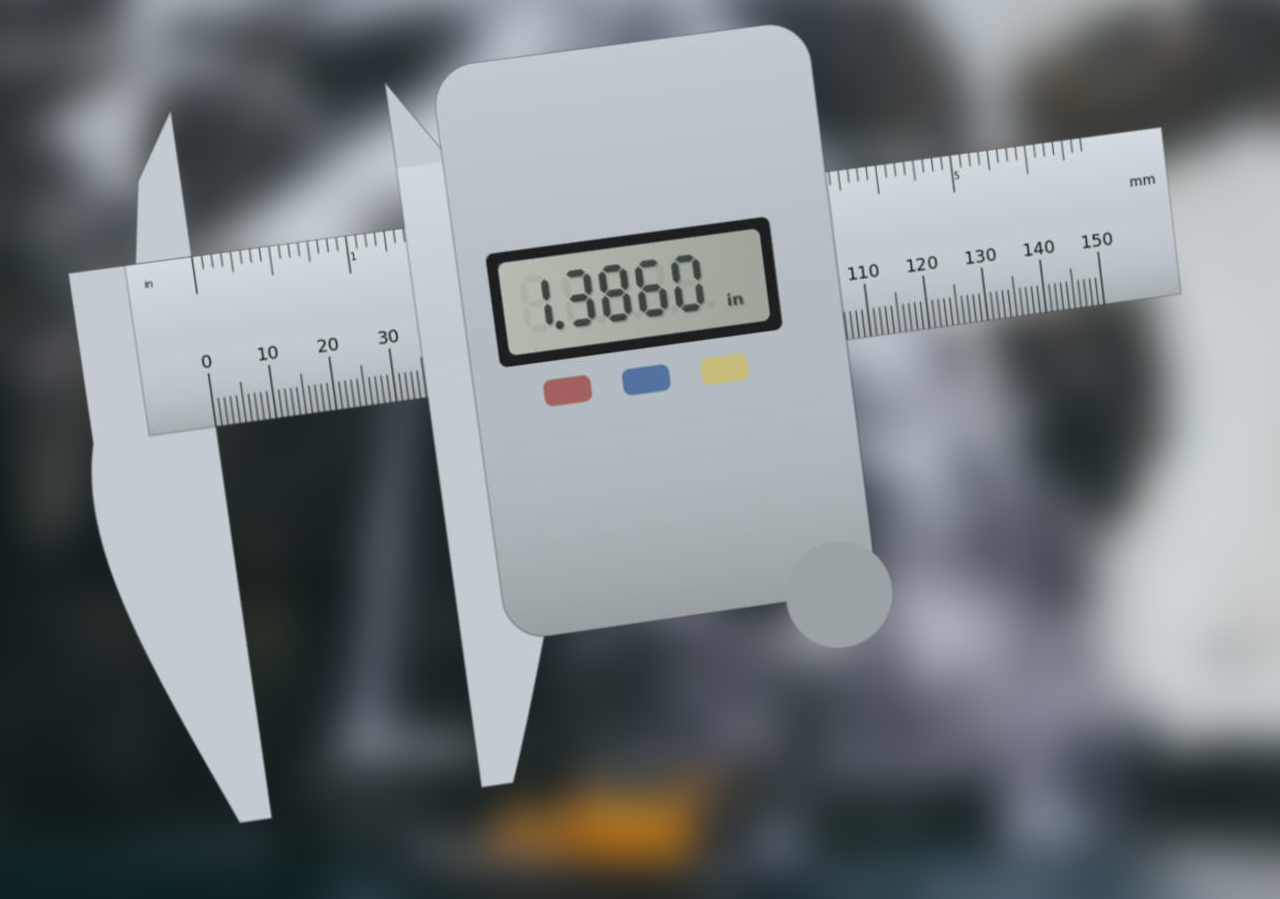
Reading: 1.3860in
